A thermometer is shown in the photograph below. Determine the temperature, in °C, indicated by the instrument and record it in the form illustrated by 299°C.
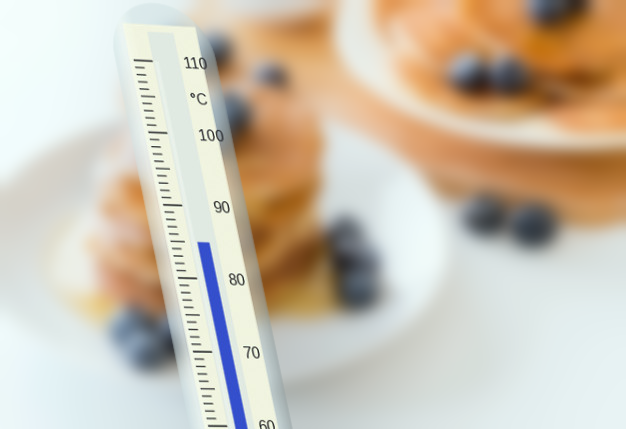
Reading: 85°C
